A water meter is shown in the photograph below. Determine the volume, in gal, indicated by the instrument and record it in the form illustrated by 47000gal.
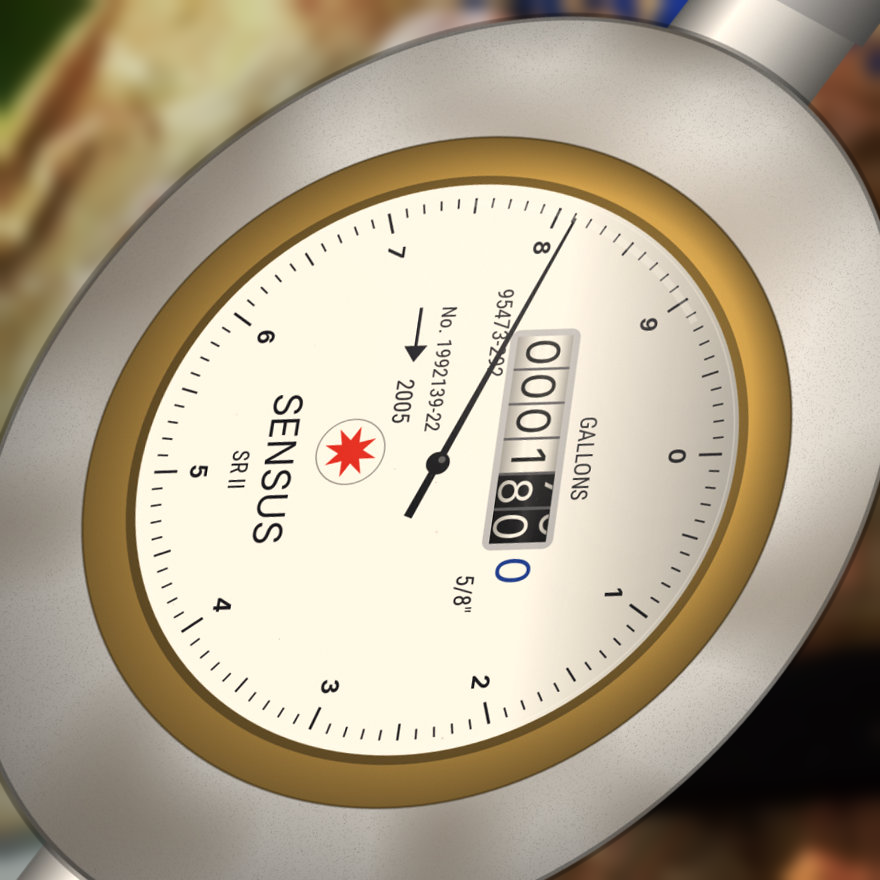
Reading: 1798.1gal
